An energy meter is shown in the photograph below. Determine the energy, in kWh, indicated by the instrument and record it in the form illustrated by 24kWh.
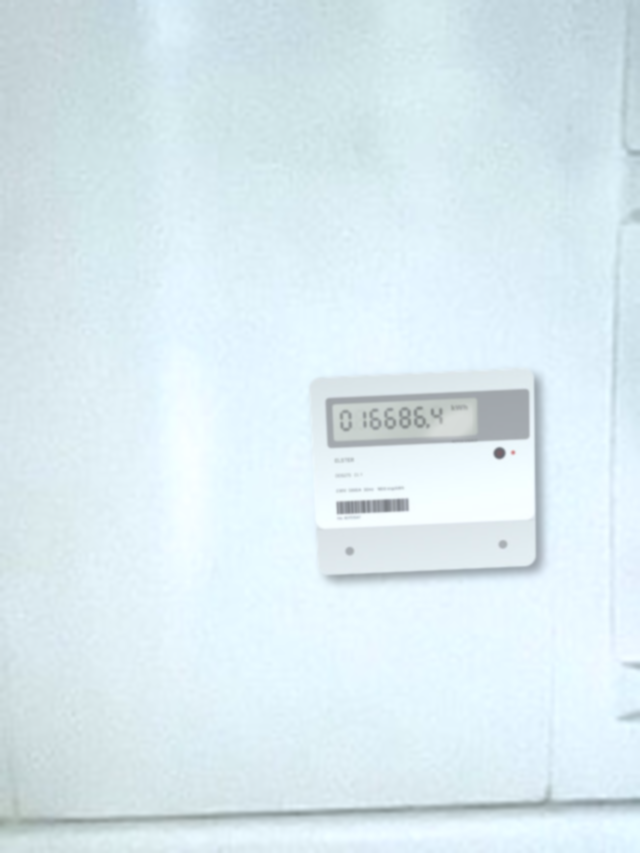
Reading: 16686.4kWh
